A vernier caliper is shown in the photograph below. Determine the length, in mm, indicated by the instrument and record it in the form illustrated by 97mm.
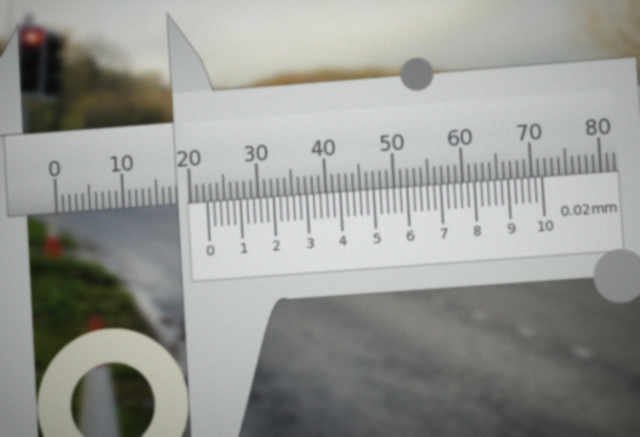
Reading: 22.5mm
